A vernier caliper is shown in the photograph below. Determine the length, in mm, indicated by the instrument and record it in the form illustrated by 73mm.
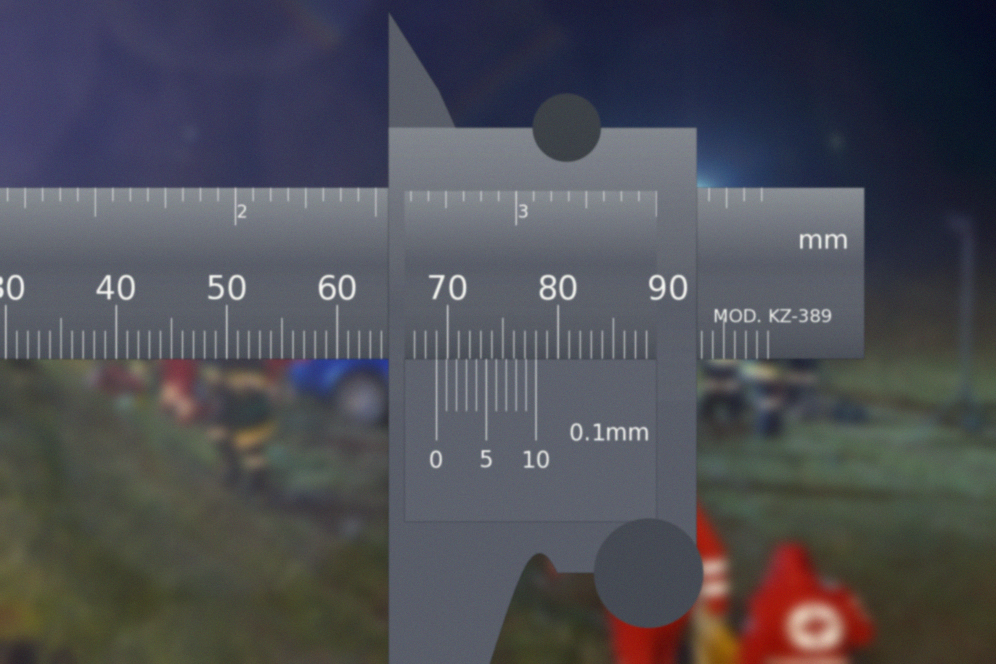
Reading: 69.0mm
